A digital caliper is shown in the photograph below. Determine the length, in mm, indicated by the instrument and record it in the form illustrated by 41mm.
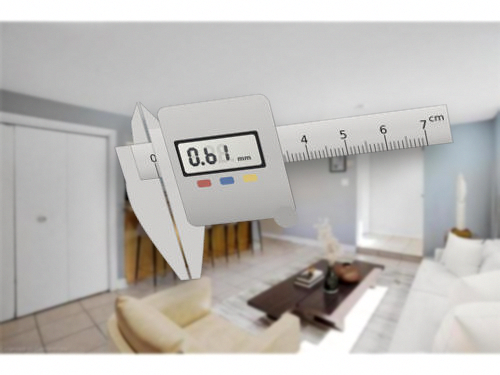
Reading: 0.61mm
